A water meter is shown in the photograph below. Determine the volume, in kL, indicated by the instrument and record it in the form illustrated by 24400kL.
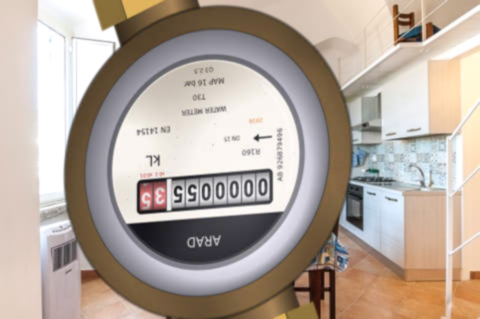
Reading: 55.35kL
